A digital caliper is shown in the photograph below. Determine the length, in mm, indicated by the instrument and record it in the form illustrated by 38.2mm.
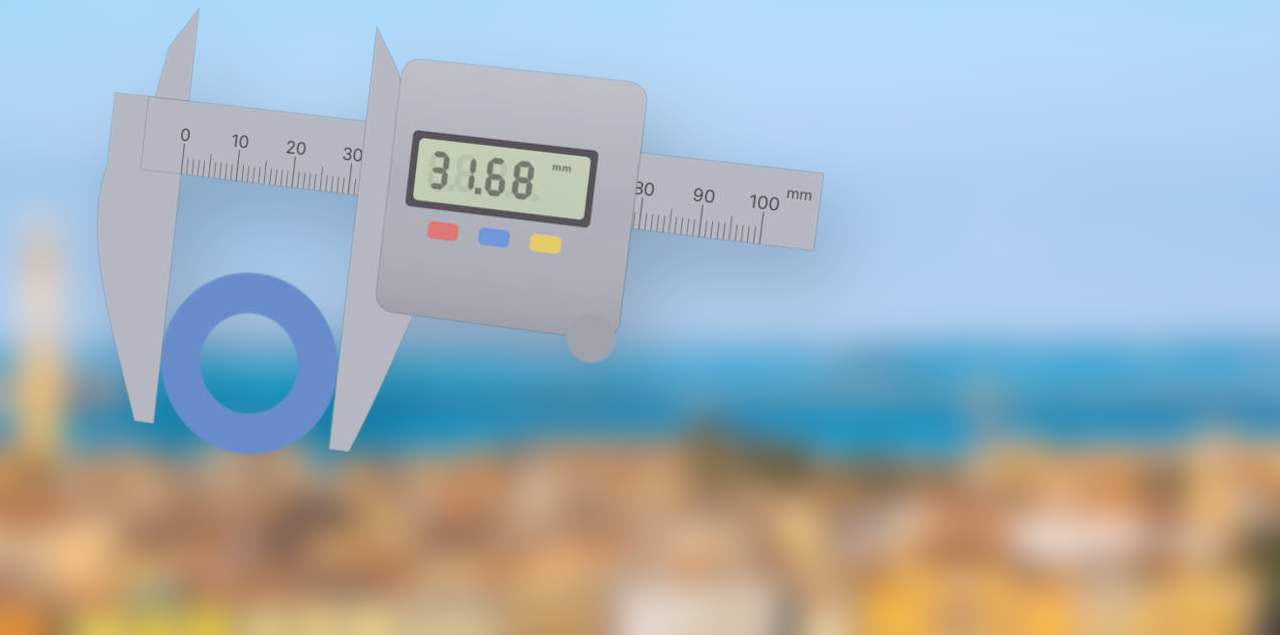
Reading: 31.68mm
